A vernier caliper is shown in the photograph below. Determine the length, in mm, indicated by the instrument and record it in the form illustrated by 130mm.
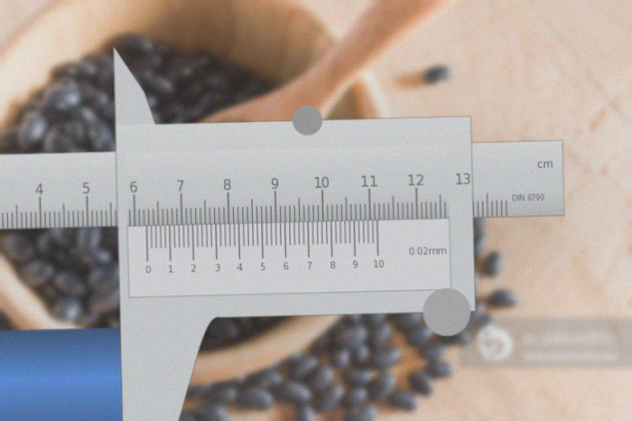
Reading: 62.5mm
